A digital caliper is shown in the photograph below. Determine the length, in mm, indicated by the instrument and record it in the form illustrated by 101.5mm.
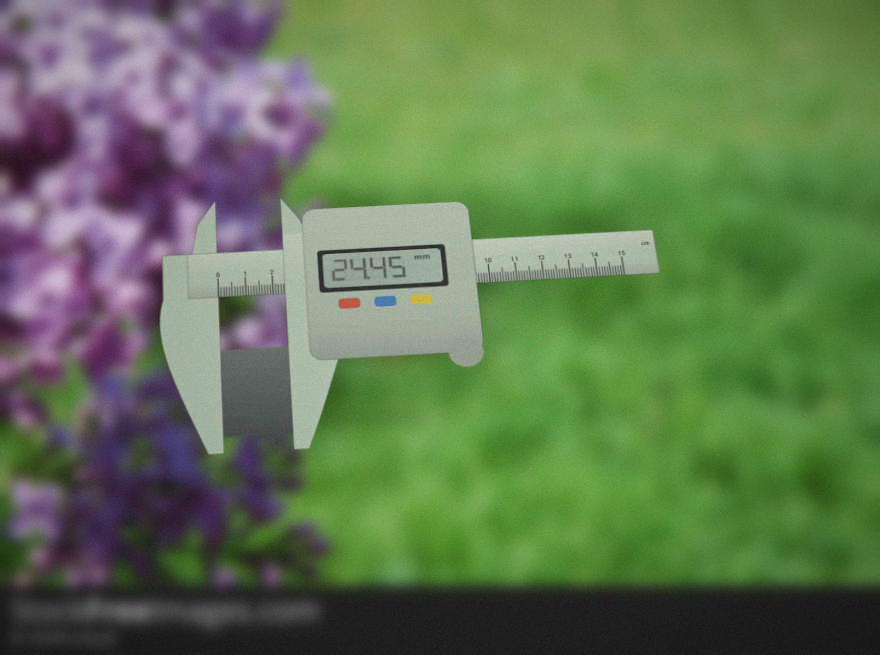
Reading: 24.45mm
